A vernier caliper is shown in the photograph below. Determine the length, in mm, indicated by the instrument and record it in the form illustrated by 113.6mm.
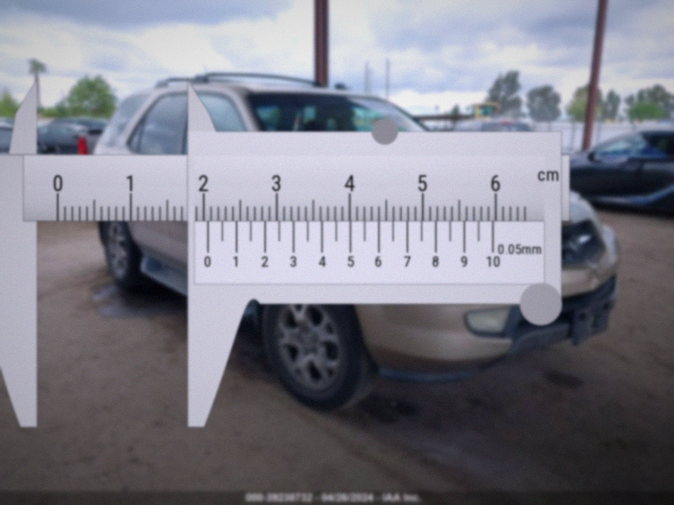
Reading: 20.6mm
